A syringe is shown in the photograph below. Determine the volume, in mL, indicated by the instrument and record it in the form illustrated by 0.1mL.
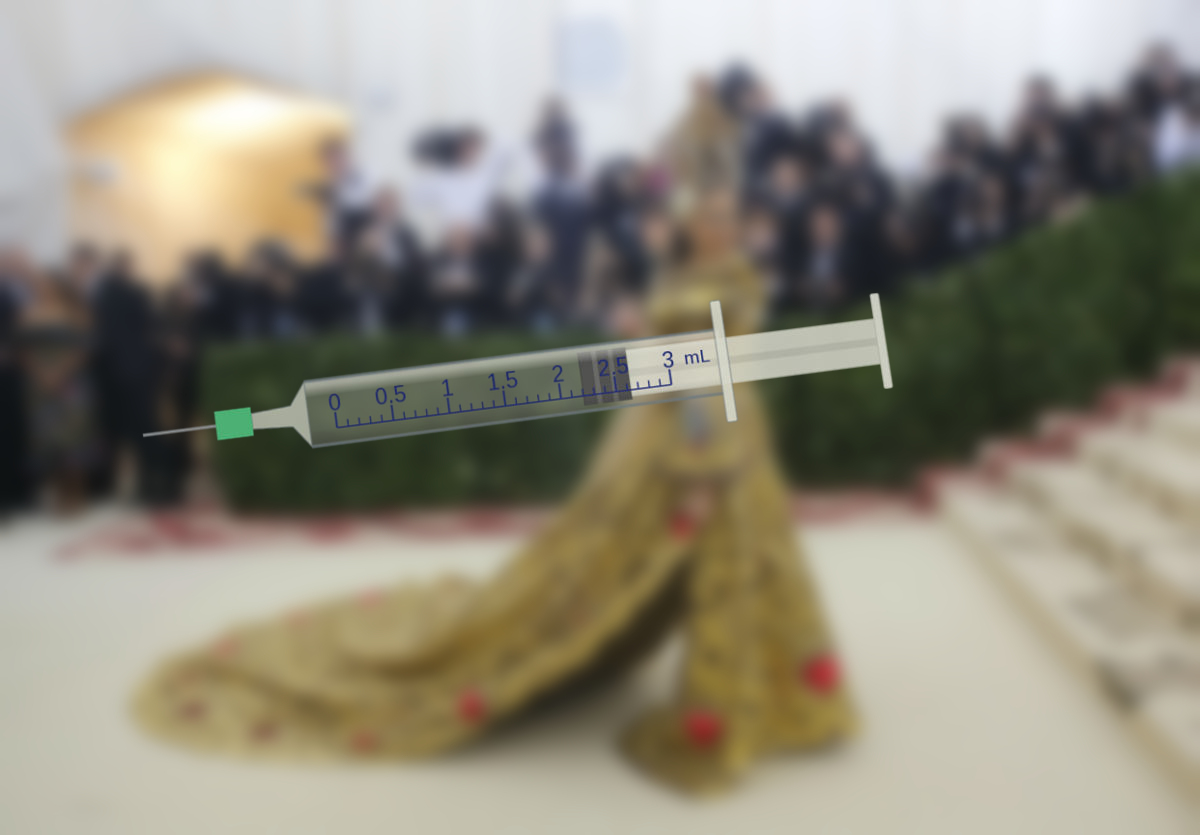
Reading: 2.2mL
